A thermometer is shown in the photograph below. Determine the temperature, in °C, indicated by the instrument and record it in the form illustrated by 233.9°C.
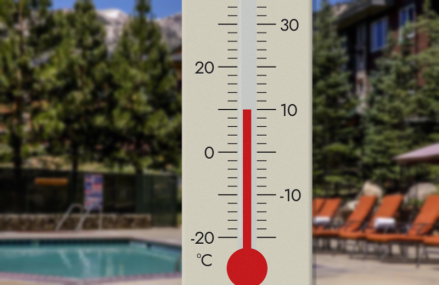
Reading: 10°C
